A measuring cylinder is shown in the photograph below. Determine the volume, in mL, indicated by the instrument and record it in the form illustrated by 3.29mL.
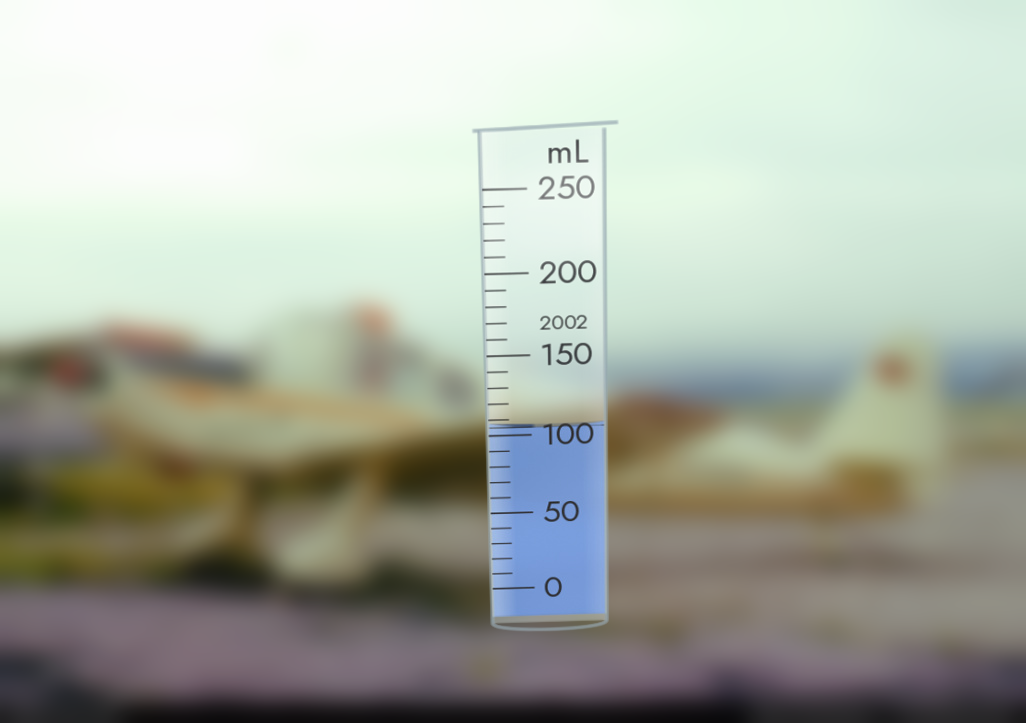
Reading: 105mL
